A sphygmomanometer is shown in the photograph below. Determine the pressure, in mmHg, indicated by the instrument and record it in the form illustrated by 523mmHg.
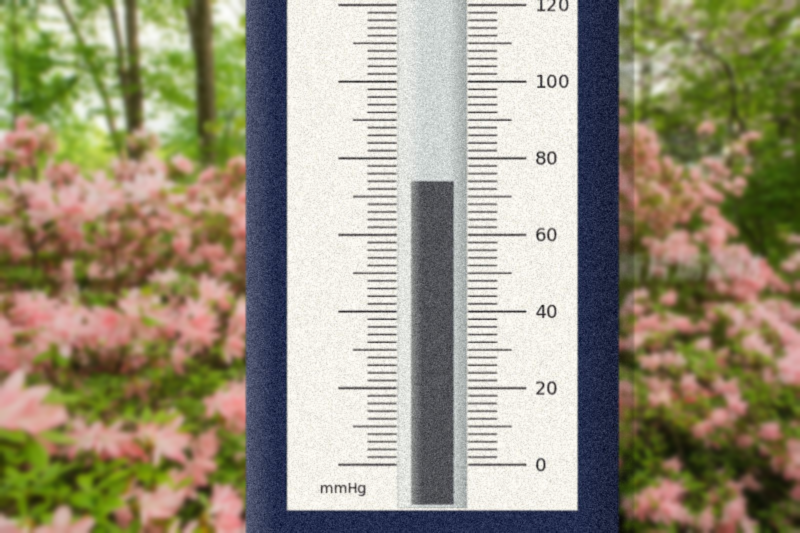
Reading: 74mmHg
